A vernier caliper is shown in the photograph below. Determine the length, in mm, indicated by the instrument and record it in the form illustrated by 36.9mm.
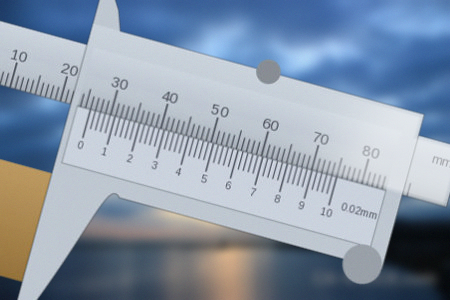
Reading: 26.0mm
